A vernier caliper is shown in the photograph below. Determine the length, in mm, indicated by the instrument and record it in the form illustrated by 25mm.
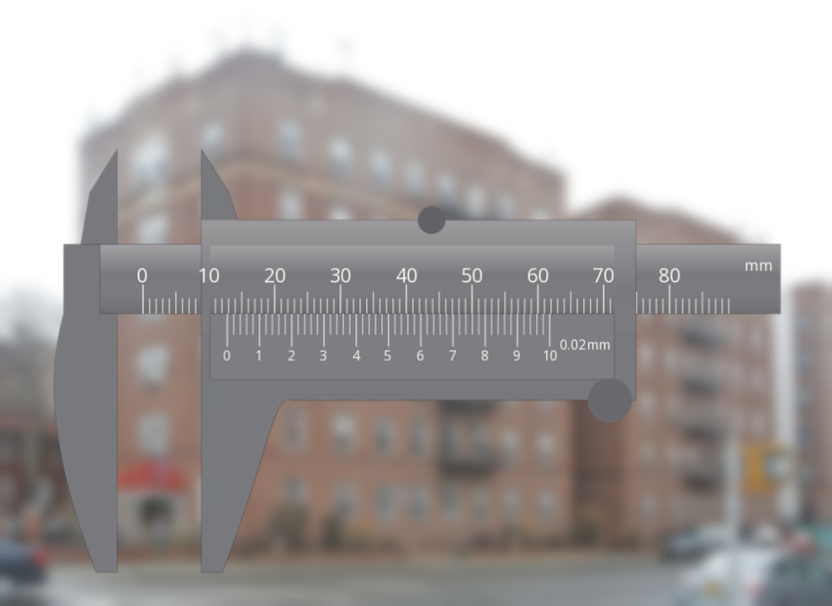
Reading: 12.8mm
